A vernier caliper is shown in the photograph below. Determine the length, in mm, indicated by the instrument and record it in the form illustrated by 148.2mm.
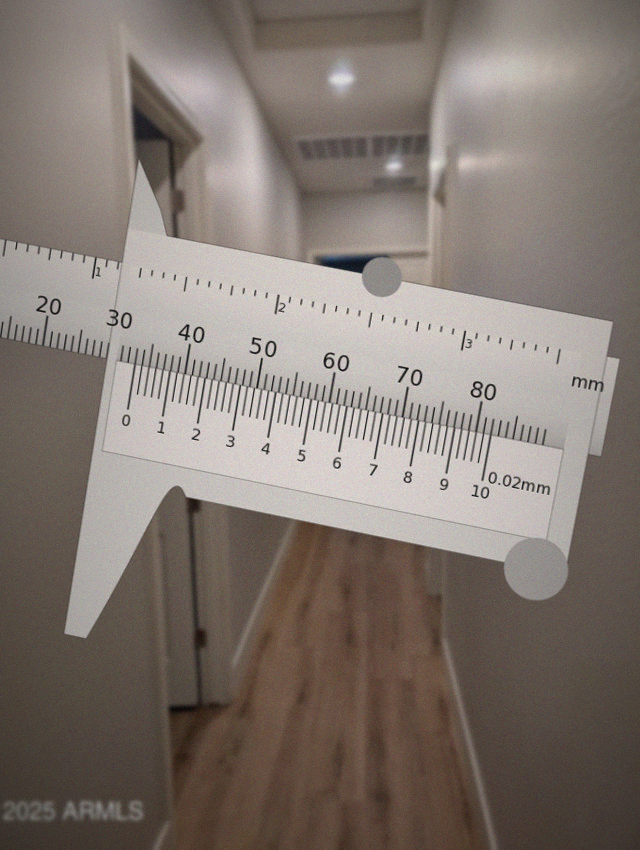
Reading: 33.0mm
